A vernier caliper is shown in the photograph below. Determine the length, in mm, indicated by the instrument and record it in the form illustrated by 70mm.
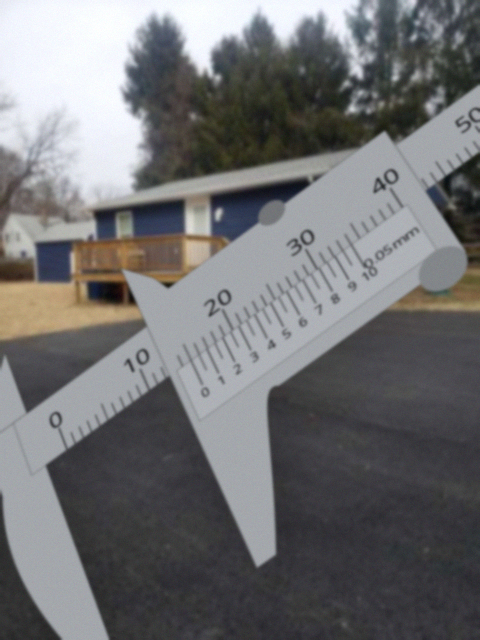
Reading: 15.0mm
